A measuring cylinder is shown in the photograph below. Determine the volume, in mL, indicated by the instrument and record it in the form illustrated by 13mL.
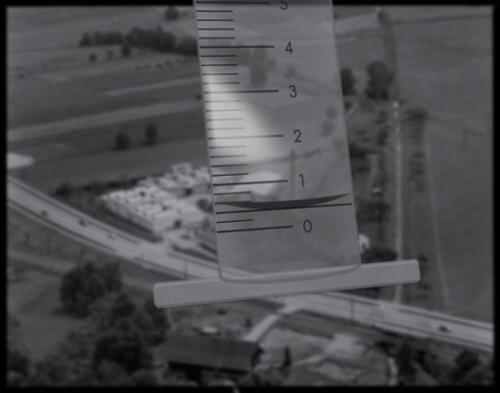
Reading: 0.4mL
